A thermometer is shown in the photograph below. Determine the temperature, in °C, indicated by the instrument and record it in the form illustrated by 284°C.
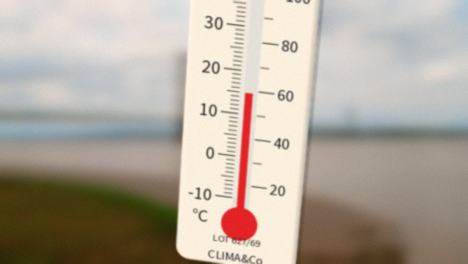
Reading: 15°C
